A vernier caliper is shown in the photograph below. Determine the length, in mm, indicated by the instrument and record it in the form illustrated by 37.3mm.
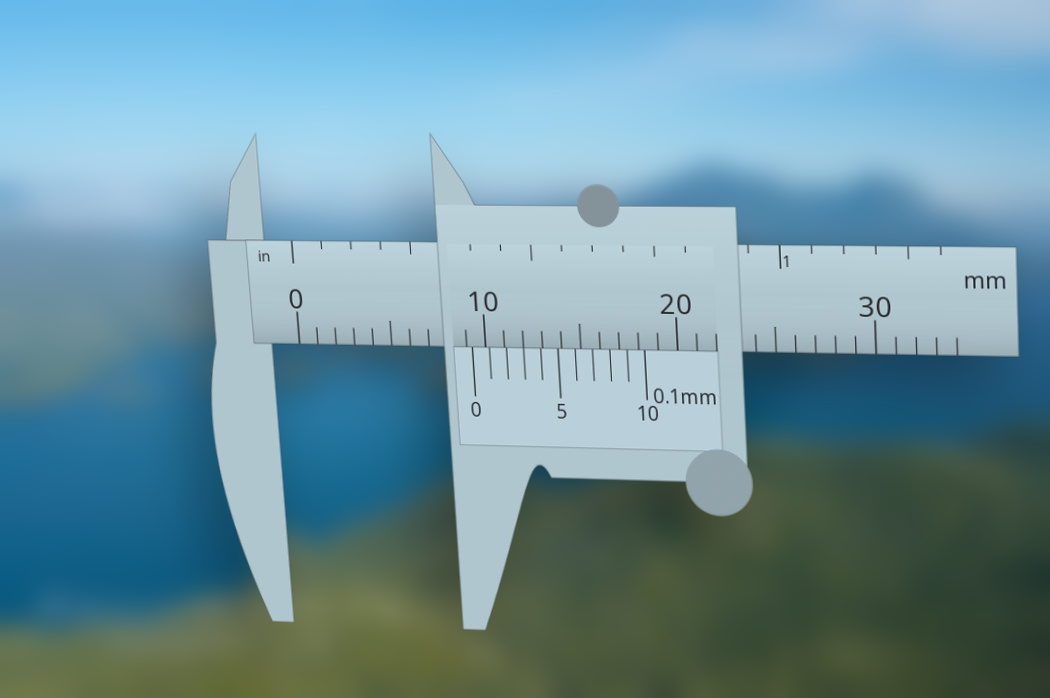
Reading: 9.3mm
